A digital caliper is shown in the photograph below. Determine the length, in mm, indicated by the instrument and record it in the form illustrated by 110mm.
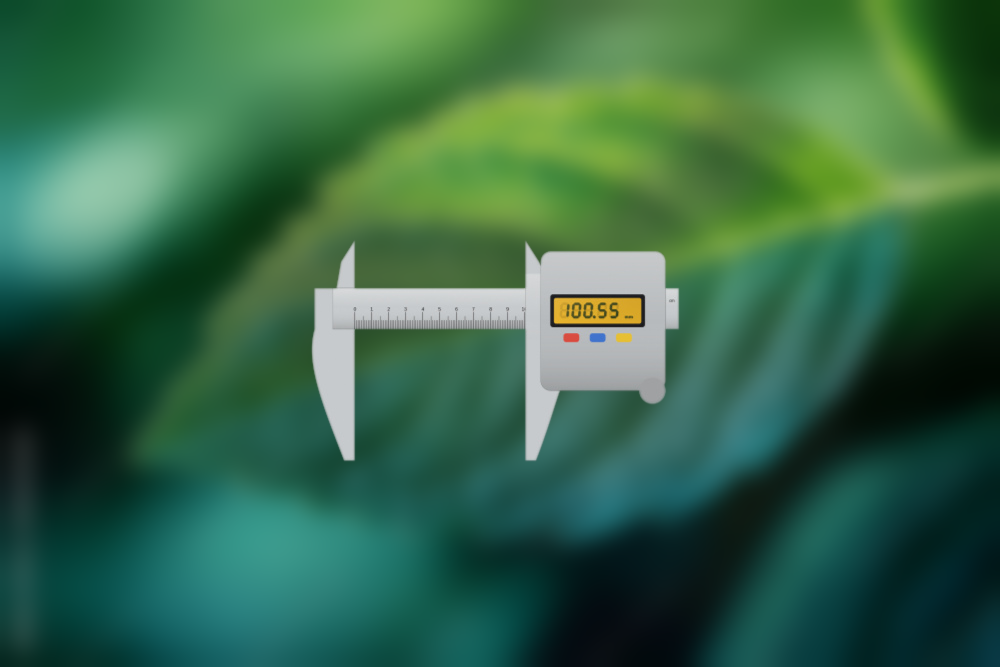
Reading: 100.55mm
